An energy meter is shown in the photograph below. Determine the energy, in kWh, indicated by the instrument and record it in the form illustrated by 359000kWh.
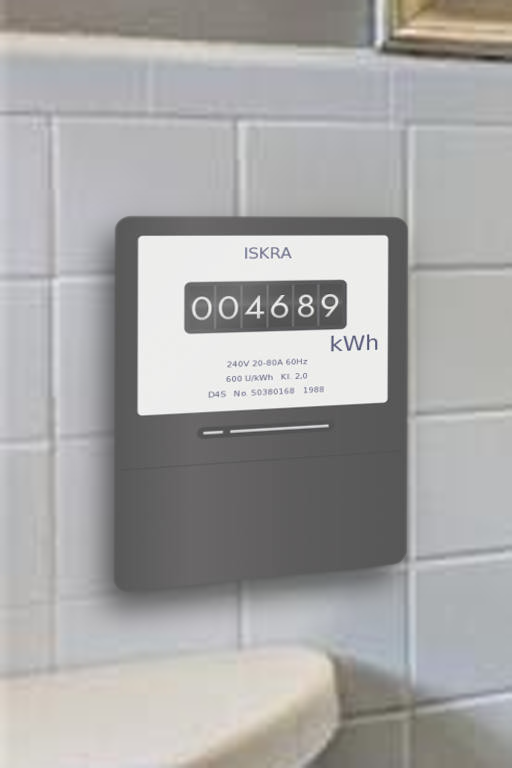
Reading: 4689kWh
